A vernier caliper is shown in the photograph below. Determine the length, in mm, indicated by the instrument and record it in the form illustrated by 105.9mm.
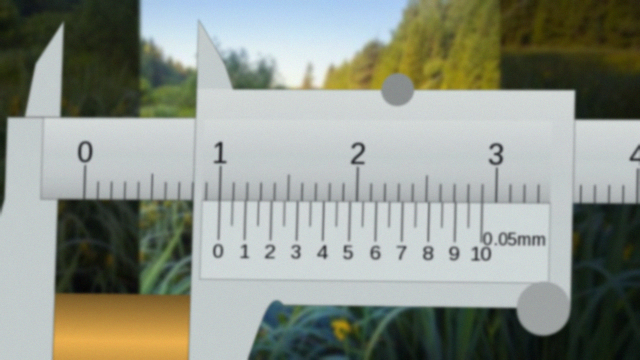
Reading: 10.0mm
